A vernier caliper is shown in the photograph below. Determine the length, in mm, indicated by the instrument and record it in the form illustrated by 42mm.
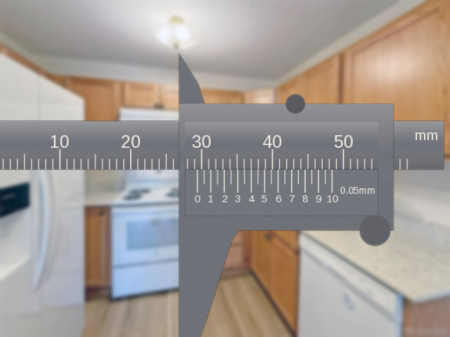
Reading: 29.4mm
